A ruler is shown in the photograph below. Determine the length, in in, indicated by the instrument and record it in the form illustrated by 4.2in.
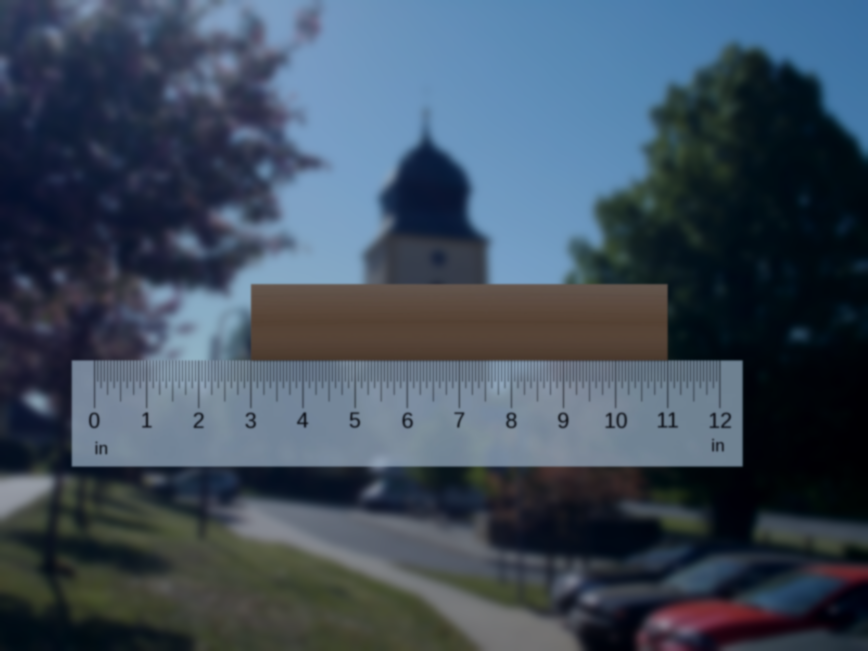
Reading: 8in
